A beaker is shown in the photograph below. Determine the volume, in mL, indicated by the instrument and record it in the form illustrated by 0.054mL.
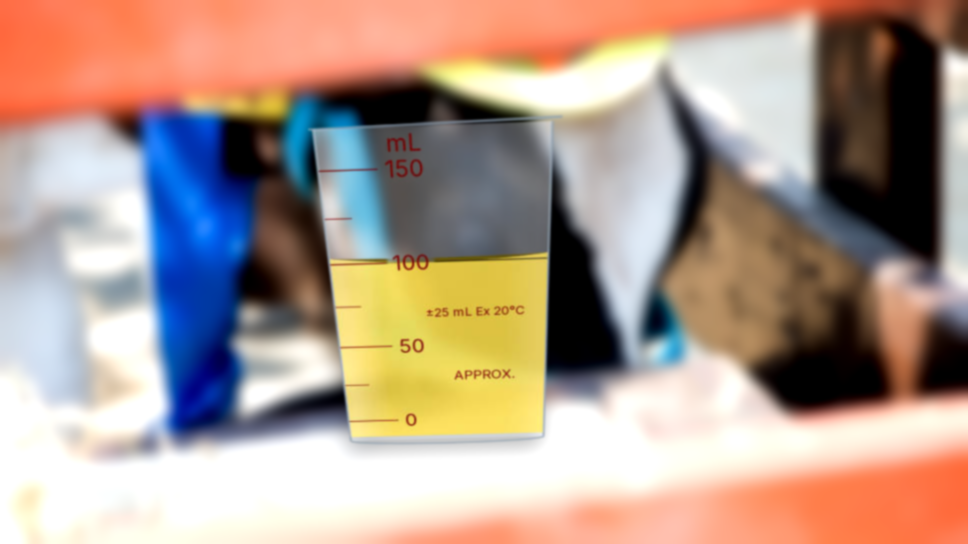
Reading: 100mL
